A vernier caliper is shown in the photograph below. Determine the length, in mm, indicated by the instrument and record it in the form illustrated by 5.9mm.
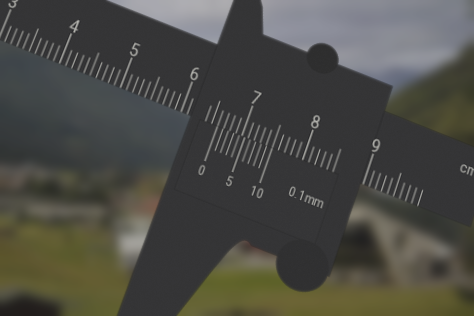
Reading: 66.0mm
